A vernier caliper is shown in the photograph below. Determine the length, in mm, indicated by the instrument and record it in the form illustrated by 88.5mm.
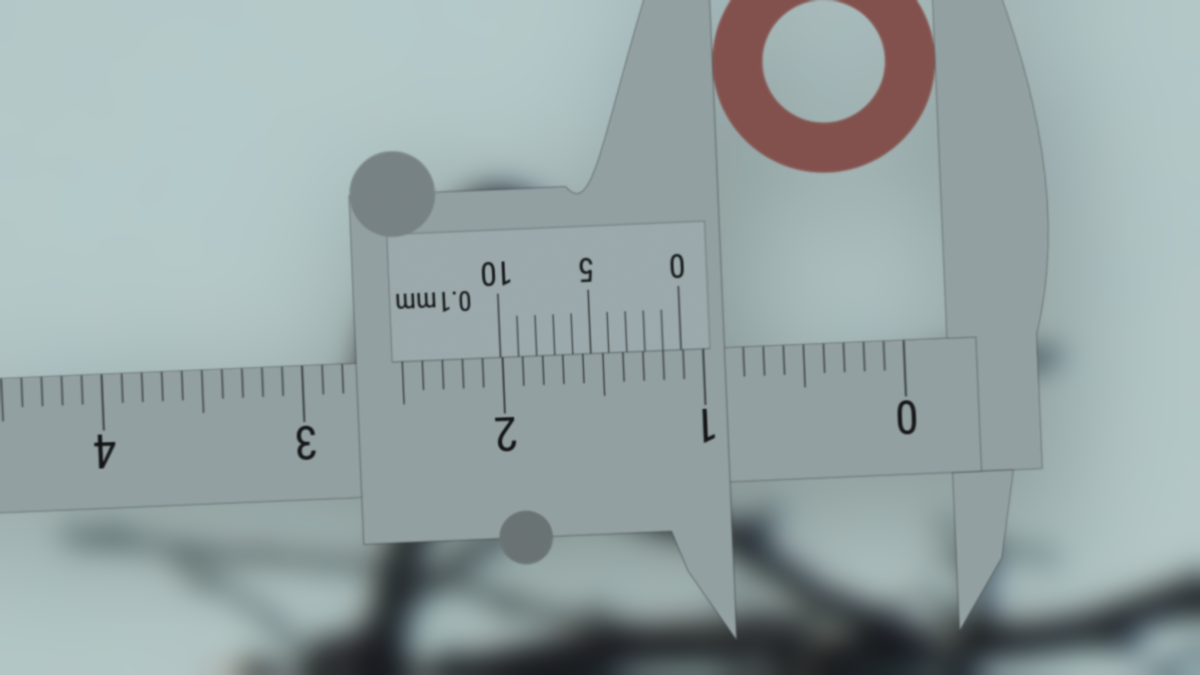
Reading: 11.1mm
